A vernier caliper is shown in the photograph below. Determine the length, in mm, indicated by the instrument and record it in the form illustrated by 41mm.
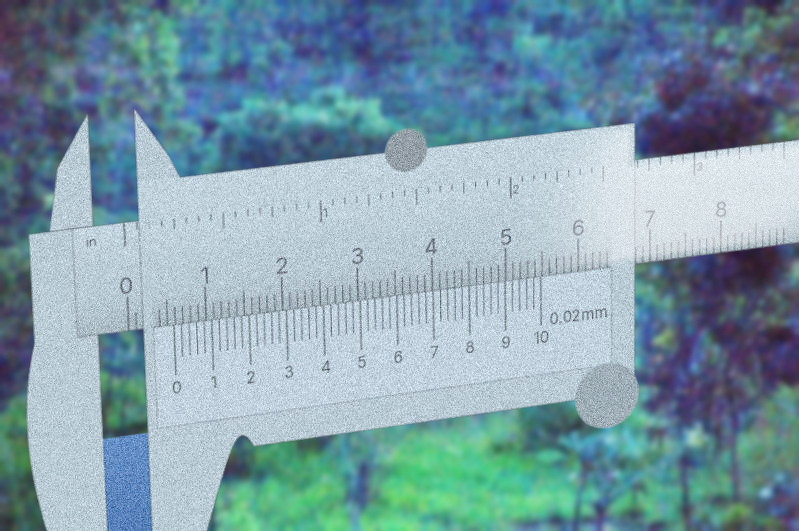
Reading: 5.8mm
